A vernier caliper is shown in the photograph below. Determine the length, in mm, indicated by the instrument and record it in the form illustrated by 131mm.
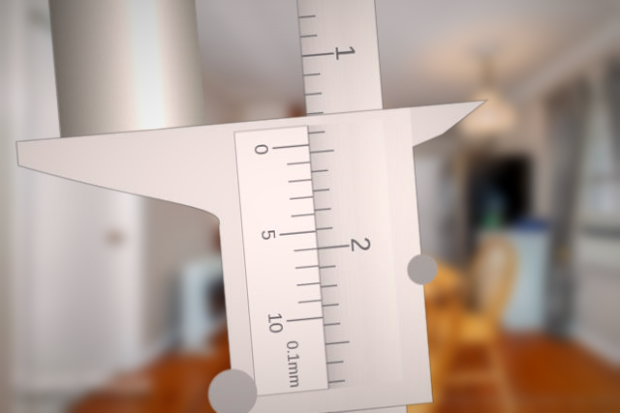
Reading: 14.6mm
